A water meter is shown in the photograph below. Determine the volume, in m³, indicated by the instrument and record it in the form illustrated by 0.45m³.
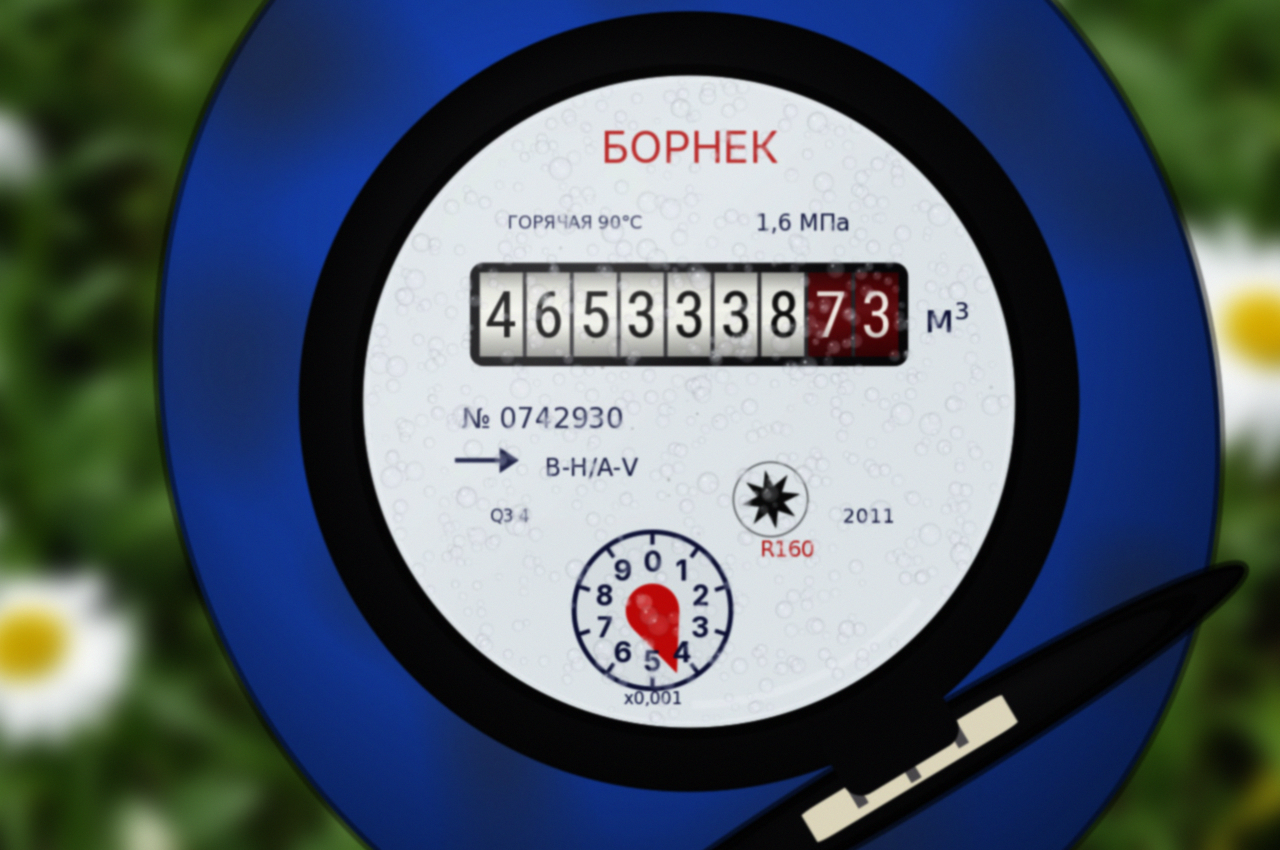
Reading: 4653338.734m³
